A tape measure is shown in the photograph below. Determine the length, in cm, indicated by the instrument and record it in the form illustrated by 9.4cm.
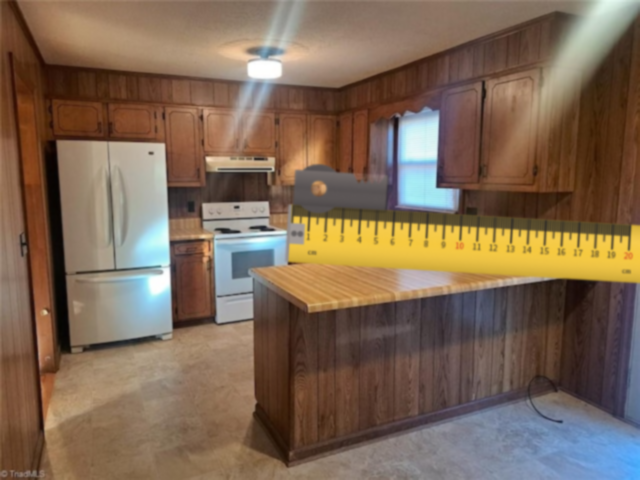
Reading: 5.5cm
